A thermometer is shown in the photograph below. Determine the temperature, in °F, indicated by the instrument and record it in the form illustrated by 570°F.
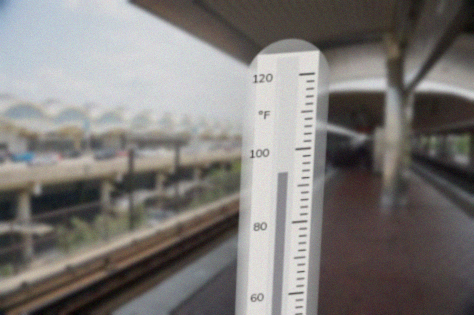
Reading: 94°F
